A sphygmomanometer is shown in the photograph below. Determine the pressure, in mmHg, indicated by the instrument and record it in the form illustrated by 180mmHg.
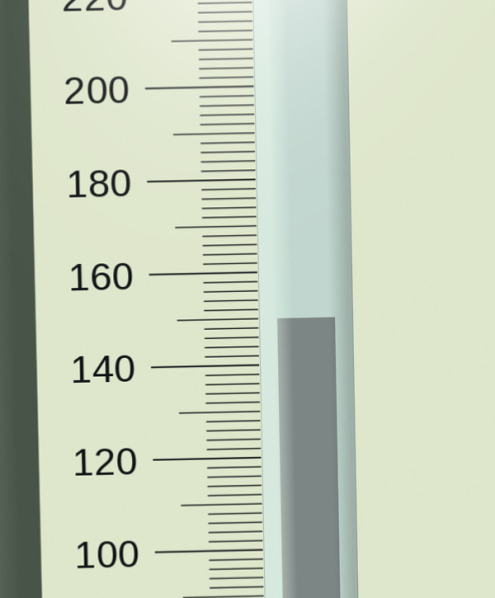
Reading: 150mmHg
